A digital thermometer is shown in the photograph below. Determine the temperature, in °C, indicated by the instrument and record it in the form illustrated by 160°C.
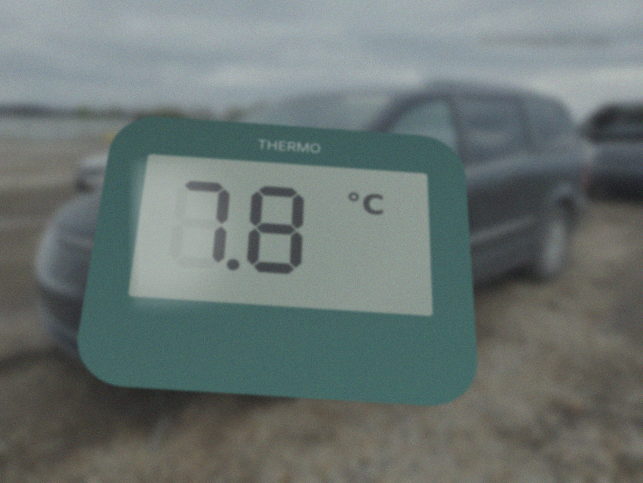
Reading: 7.8°C
